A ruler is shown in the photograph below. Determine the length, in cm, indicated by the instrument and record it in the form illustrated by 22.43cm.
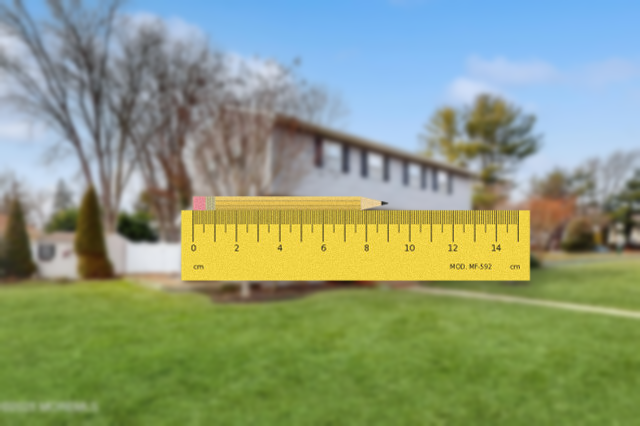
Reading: 9cm
